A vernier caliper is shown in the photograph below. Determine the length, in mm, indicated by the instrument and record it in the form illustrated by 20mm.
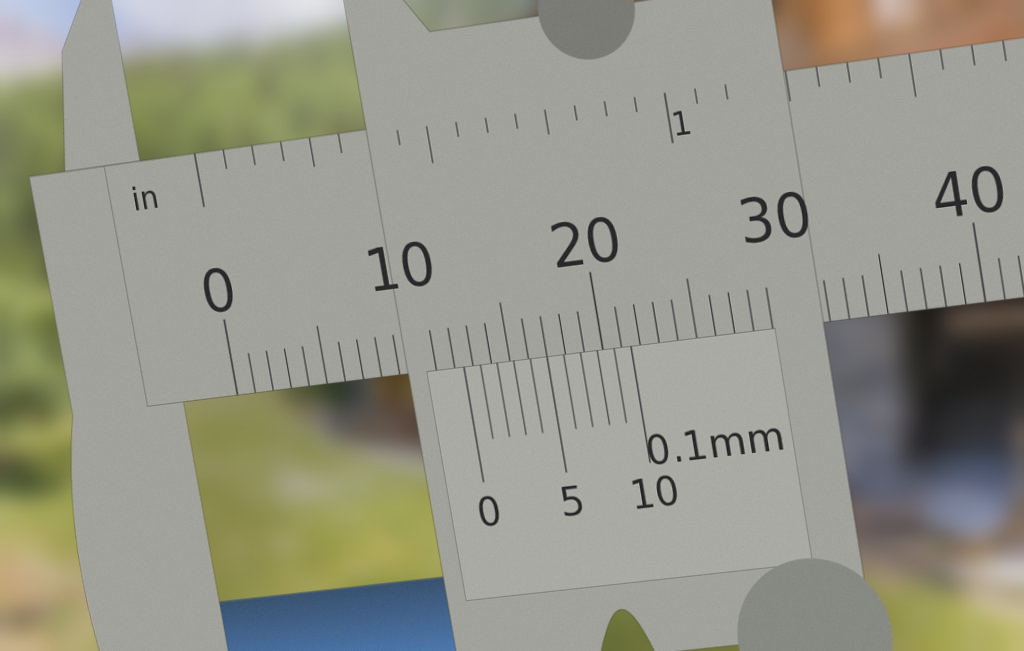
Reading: 12.5mm
